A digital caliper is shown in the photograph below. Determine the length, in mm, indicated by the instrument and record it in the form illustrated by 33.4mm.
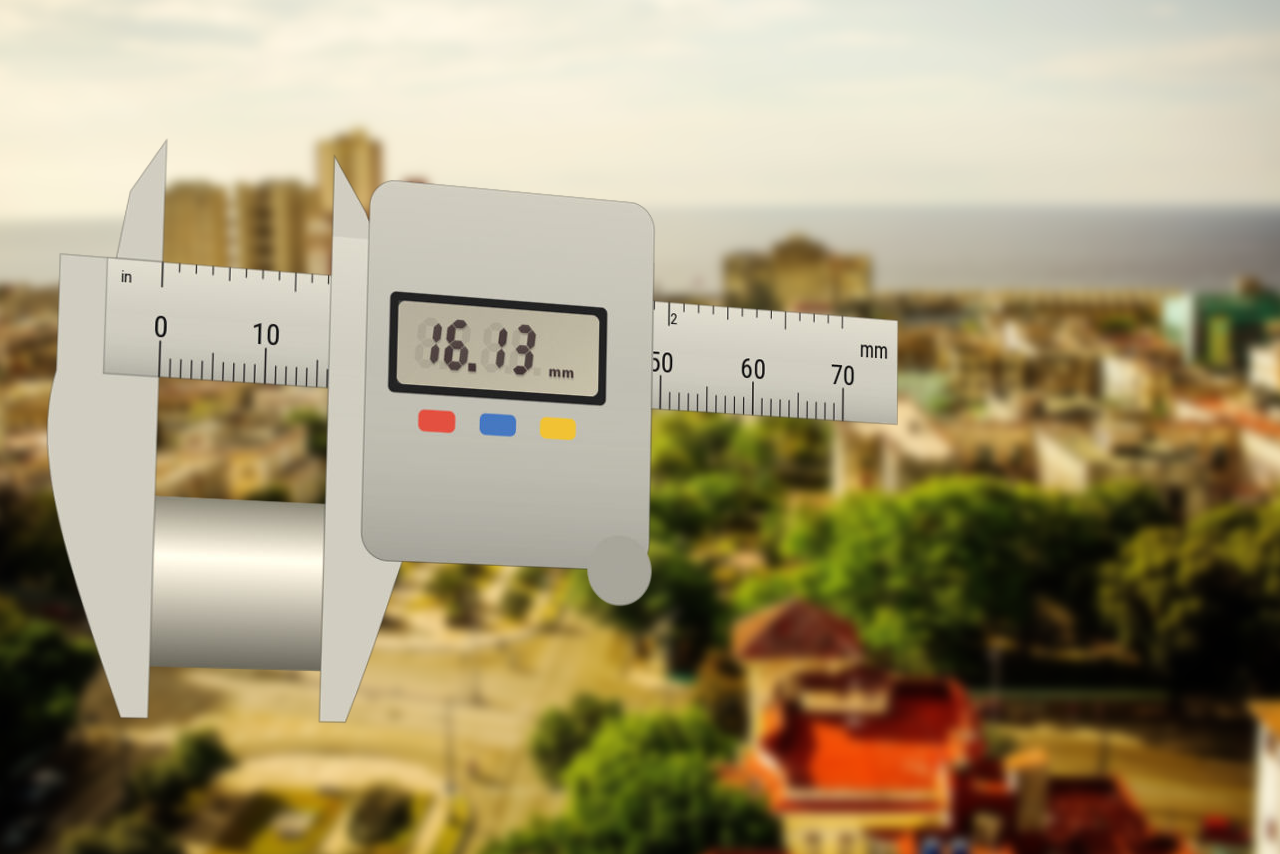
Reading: 16.13mm
